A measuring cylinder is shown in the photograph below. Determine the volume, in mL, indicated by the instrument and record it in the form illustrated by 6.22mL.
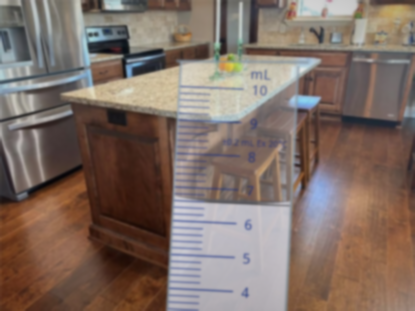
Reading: 6.6mL
